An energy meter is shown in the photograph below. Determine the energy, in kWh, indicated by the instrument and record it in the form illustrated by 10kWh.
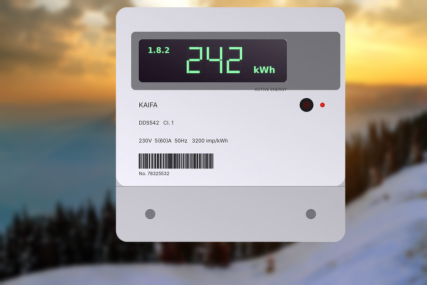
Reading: 242kWh
